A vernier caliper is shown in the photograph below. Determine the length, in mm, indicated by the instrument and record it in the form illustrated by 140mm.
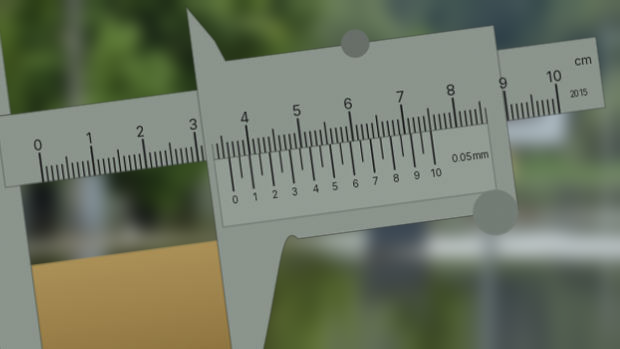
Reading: 36.0mm
